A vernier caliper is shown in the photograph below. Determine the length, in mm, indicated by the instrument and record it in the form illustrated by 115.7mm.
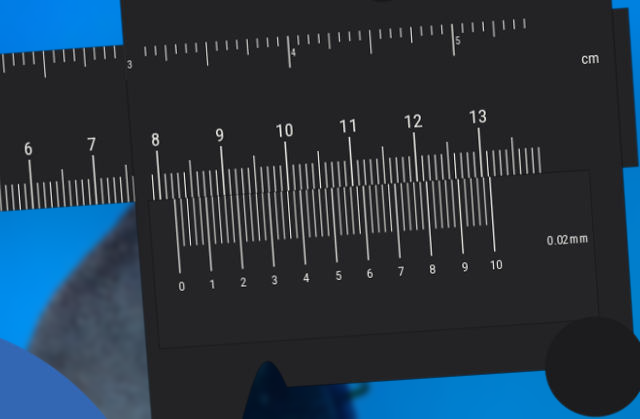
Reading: 82.2mm
